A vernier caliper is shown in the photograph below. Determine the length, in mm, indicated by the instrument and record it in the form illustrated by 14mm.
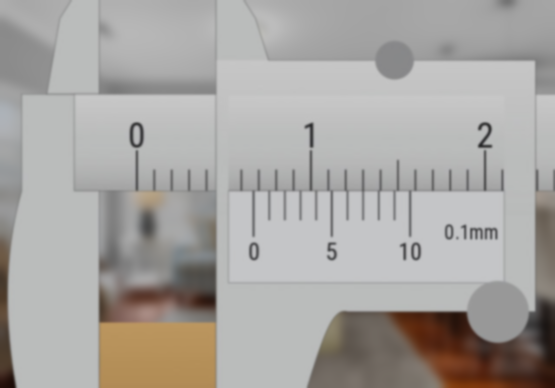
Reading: 6.7mm
